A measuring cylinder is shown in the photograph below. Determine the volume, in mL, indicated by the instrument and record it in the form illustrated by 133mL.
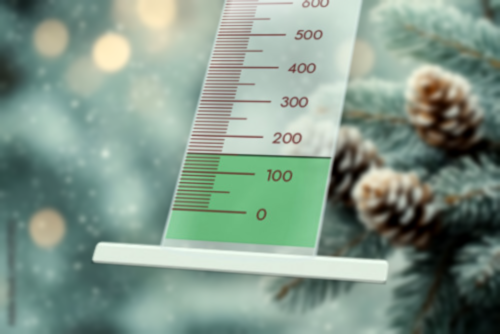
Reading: 150mL
